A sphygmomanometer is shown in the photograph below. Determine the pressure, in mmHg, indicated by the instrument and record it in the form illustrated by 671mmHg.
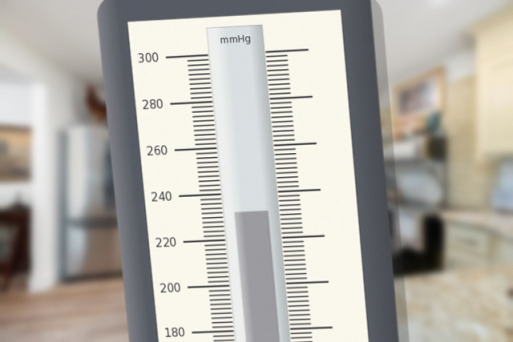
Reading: 232mmHg
